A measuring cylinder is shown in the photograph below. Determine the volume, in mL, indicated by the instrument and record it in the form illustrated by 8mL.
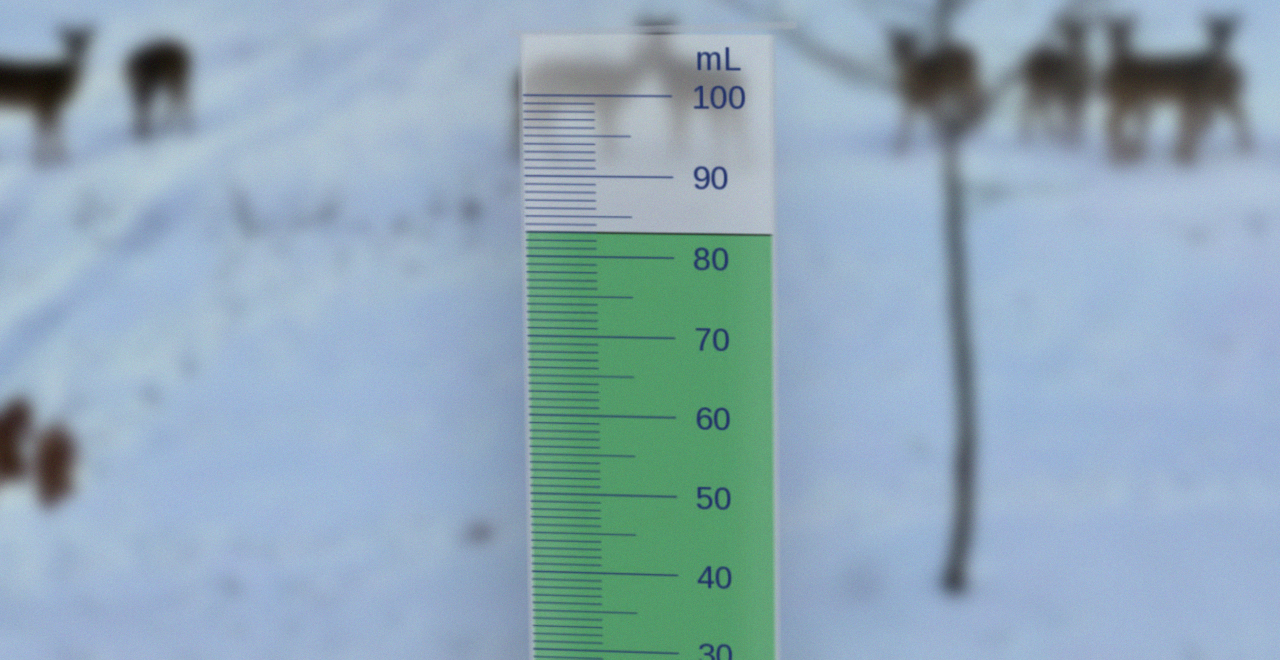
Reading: 83mL
